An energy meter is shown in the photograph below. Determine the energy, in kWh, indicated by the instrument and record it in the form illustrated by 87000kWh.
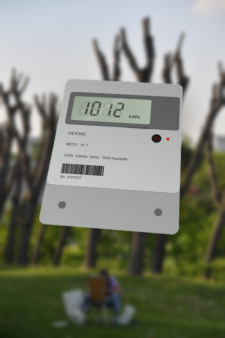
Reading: 1012kWh
